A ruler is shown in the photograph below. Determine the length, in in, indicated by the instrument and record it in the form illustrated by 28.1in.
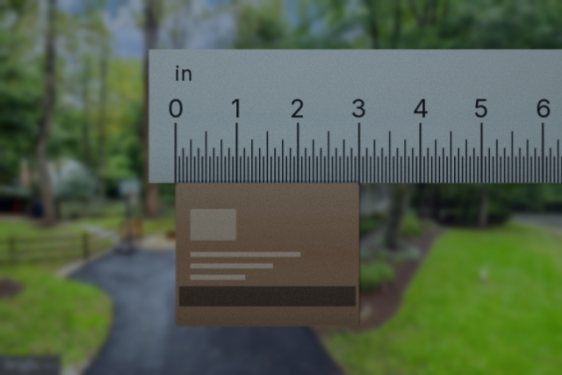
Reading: 3in
